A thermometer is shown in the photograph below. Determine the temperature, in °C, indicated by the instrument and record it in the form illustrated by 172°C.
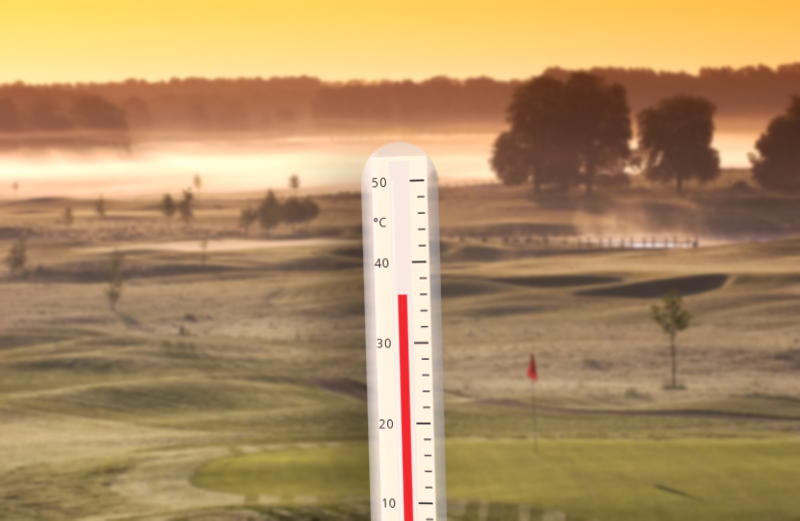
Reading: 36°C
